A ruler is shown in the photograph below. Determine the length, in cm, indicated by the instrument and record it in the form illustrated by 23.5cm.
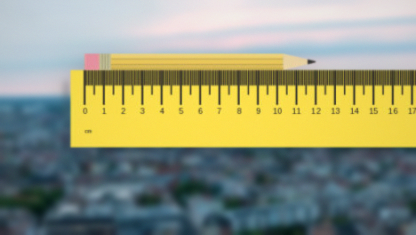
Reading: 12cm
